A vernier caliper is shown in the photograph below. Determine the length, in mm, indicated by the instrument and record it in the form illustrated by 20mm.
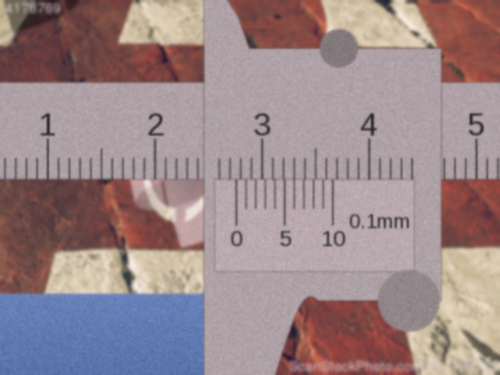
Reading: 27.6mm
